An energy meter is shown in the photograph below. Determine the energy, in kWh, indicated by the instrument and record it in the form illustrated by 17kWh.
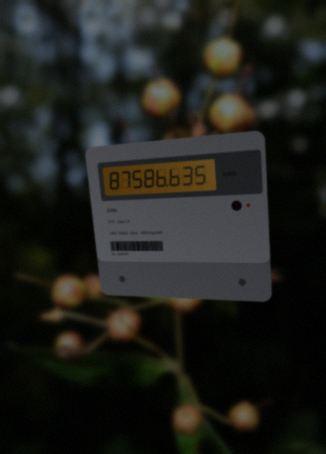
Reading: 87586.635kWh
